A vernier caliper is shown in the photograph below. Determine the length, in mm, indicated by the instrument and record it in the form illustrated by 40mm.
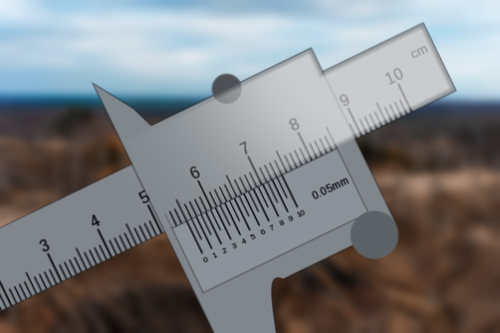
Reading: 55.0mm
